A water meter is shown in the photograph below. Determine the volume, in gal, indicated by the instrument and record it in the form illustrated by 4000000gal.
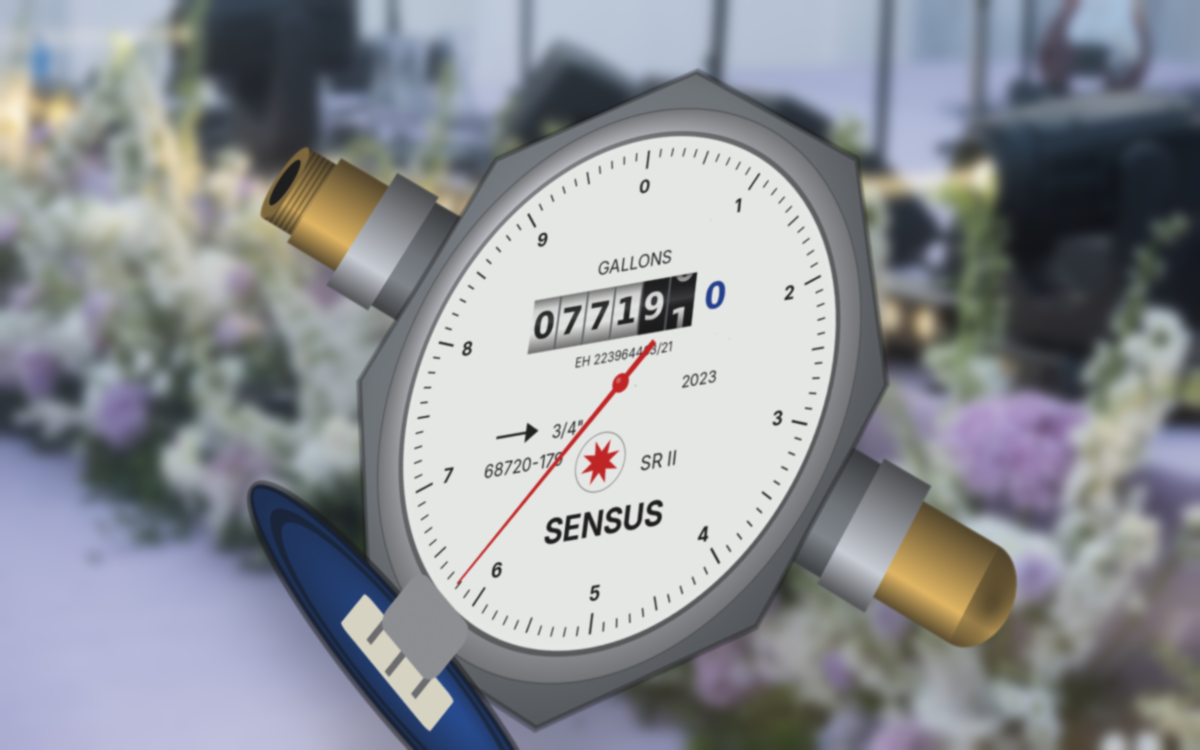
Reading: 771906.2gal
